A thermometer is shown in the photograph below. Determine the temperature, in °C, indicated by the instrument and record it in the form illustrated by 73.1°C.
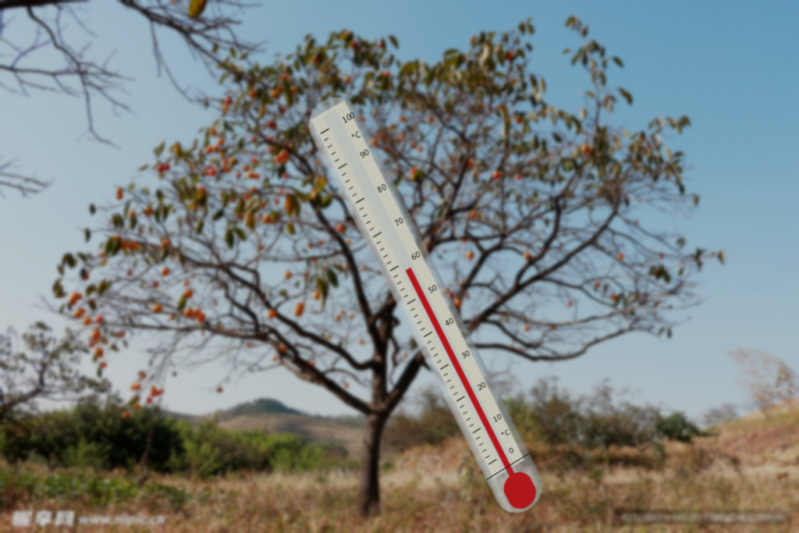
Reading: 58°C
